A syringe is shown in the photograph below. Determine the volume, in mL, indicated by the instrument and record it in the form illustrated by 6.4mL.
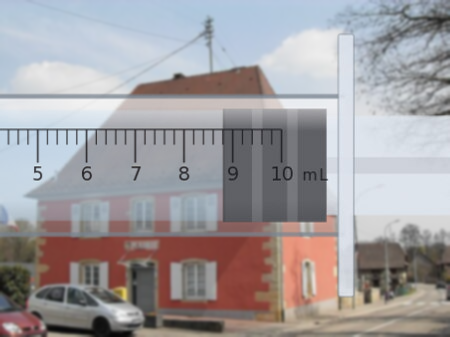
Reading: 8.8mL
